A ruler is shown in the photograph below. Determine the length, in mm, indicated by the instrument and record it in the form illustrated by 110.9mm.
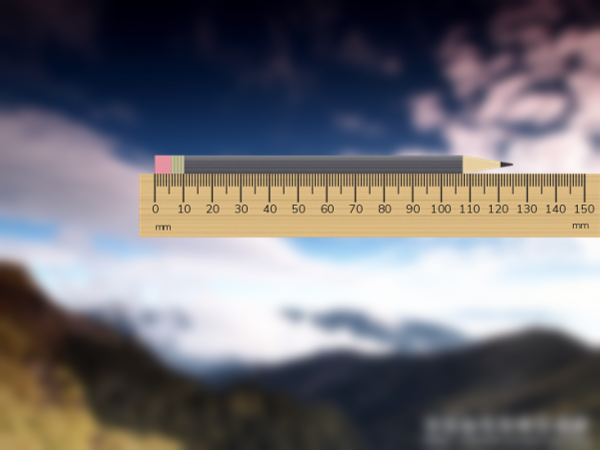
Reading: 125mm
